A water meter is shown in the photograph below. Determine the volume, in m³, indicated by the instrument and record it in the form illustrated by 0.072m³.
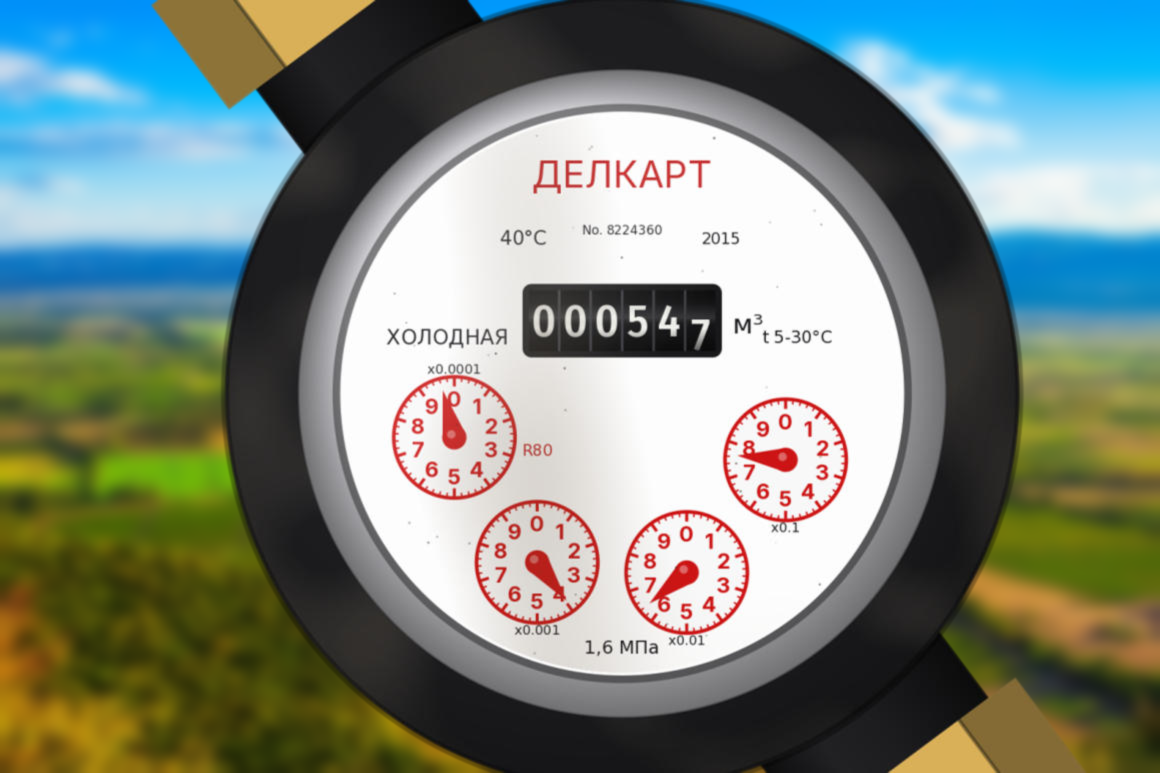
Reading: 546.7639m³
